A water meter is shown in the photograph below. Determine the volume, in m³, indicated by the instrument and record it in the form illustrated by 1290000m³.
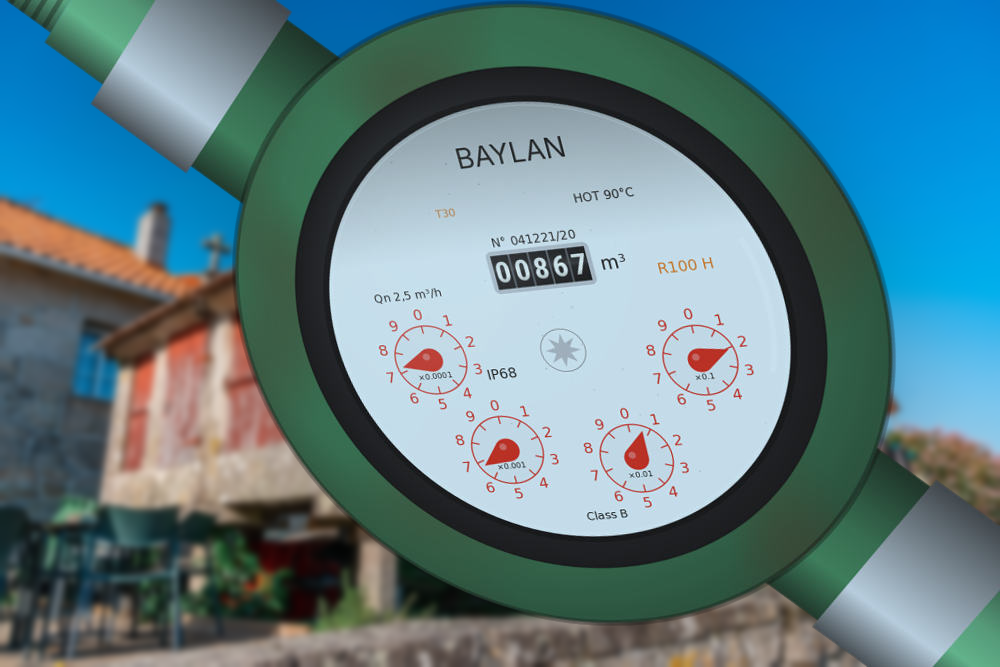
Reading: 867.2067m³
